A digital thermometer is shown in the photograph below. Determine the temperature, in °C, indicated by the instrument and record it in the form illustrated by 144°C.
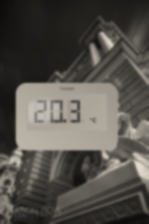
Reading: 20.3°C
